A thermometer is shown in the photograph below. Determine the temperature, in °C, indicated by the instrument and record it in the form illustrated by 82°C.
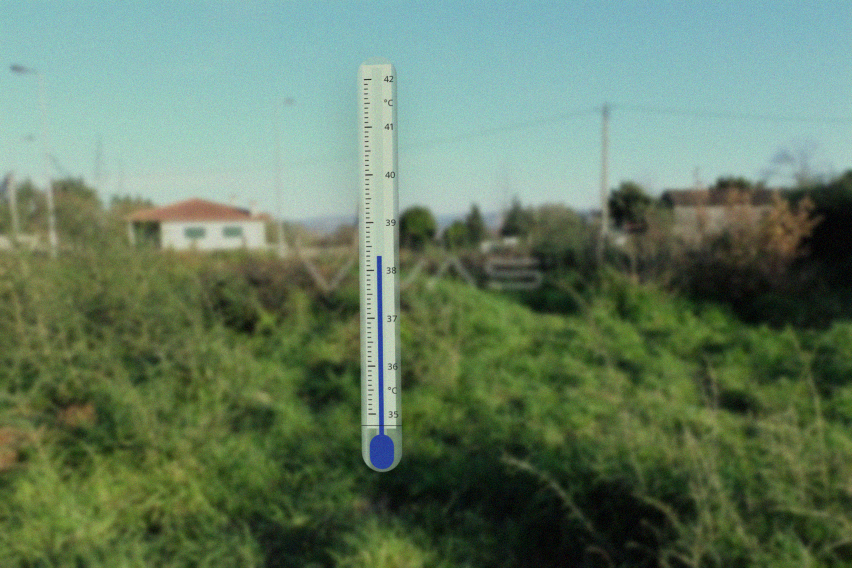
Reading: 38.3°C
